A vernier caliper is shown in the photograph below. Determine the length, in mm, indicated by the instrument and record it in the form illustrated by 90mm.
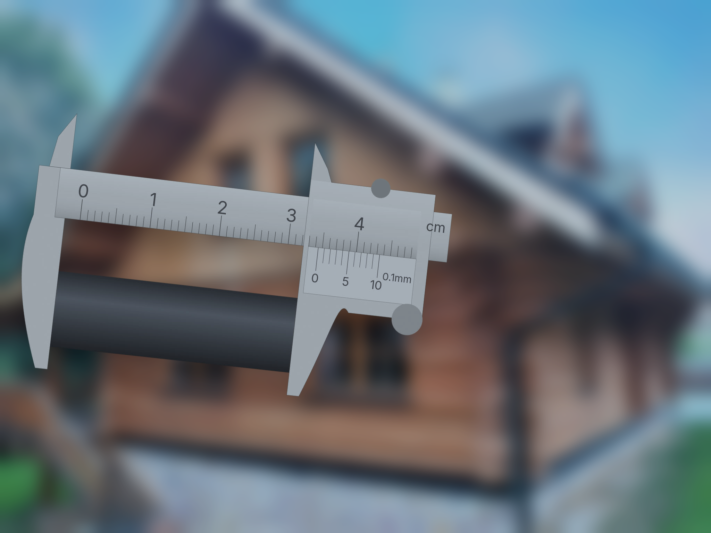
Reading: 34.4mm
